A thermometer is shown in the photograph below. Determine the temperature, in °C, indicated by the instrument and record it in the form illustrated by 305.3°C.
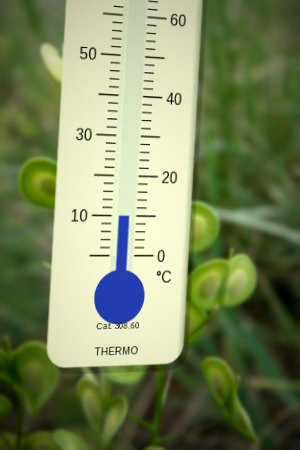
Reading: 10°C
